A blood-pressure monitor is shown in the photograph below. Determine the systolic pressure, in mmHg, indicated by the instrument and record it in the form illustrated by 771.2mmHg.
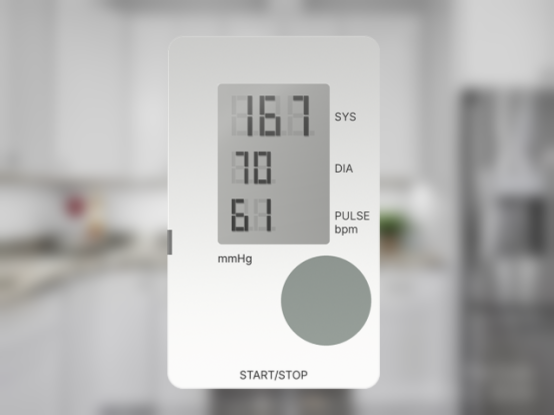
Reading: 167mmHg
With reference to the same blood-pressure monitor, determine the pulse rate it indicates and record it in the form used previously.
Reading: 61bpm
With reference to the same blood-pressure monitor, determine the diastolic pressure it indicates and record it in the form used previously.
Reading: 70mmHg
